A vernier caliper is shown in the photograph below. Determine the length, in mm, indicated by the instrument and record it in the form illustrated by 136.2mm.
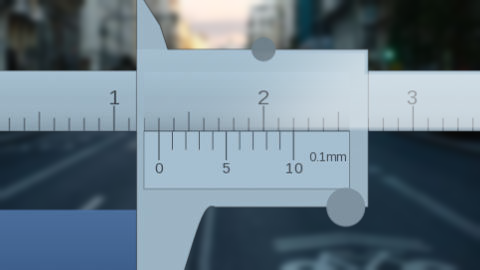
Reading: 13.0mm
